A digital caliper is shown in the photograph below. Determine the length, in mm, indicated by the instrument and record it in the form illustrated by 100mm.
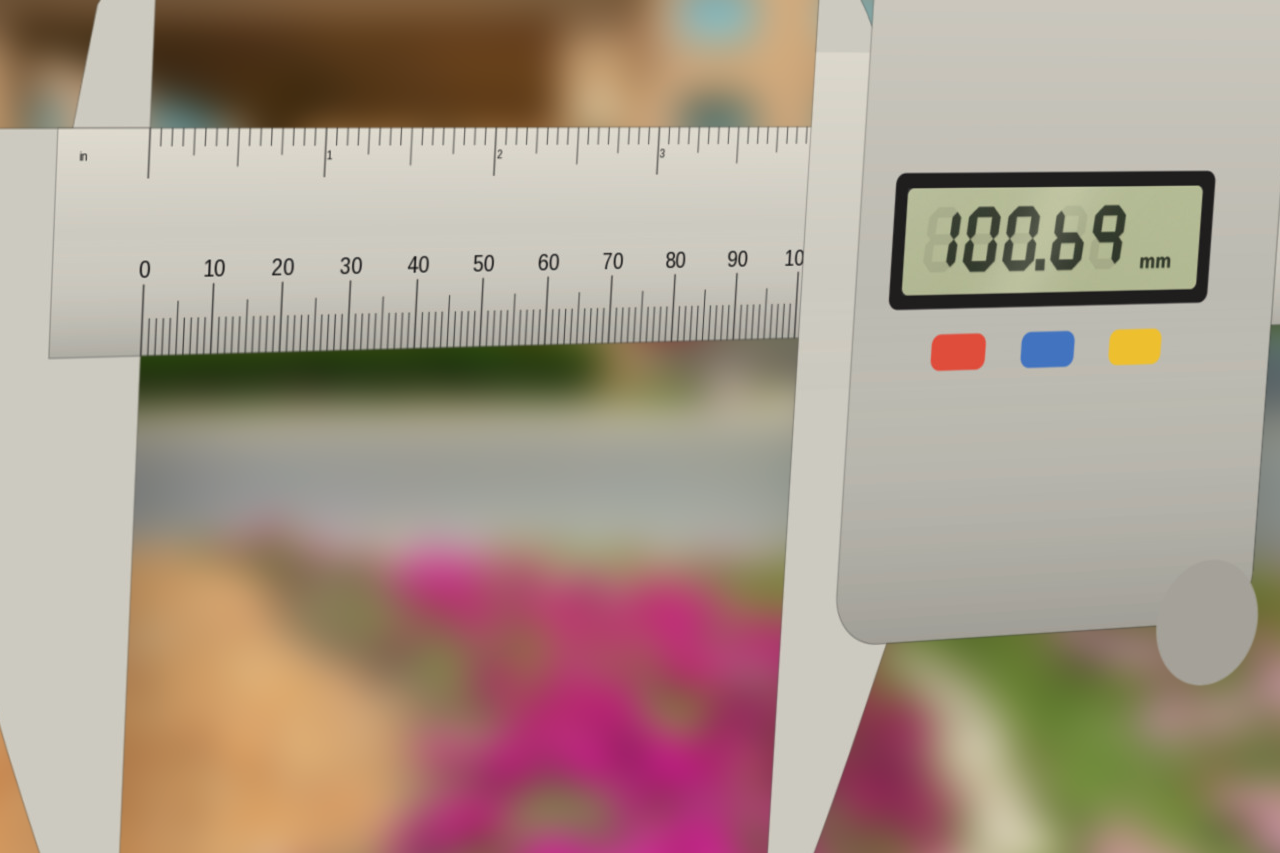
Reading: 100.69mm
